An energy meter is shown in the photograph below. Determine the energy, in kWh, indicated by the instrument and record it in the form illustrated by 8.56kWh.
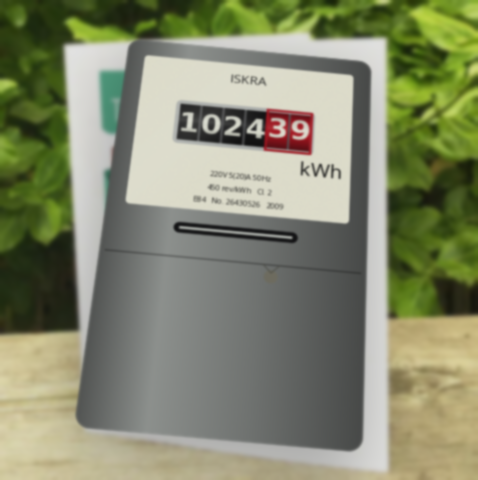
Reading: 1024.39kWh
